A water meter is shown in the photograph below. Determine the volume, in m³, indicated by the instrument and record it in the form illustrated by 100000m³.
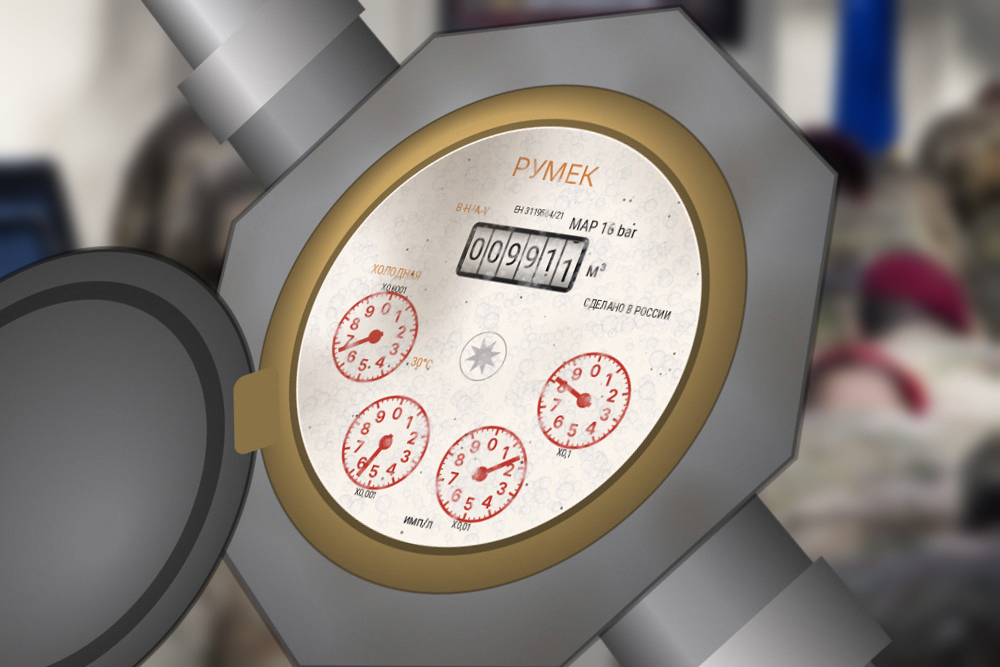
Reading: 9910.8156m³
